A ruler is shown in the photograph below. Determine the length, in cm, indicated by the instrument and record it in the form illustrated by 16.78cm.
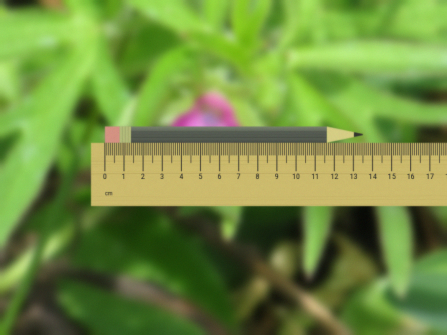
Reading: 13.5cm
